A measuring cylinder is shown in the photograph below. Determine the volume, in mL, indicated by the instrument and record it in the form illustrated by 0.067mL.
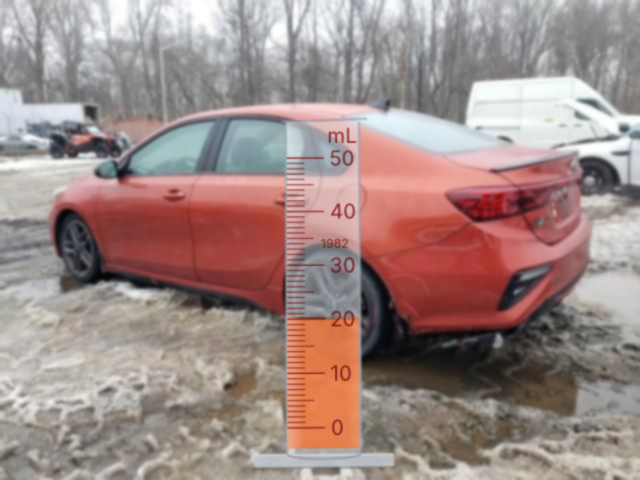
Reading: 20mL
